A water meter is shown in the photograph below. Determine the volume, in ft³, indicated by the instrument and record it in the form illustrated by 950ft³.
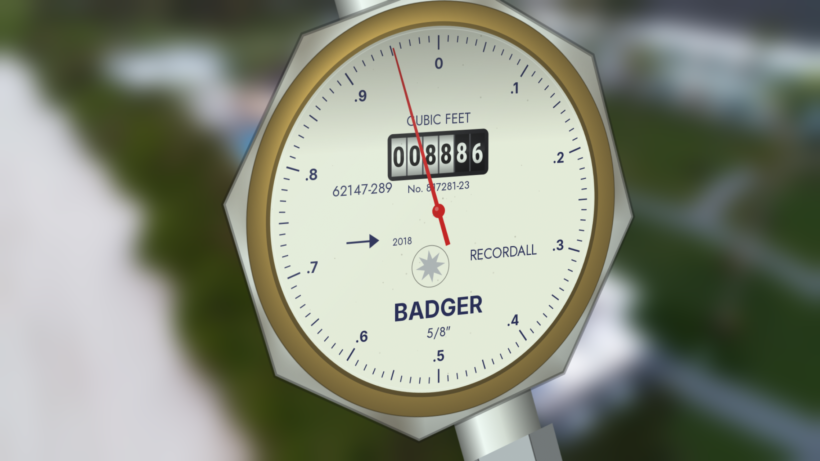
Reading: 8885.95ft³
